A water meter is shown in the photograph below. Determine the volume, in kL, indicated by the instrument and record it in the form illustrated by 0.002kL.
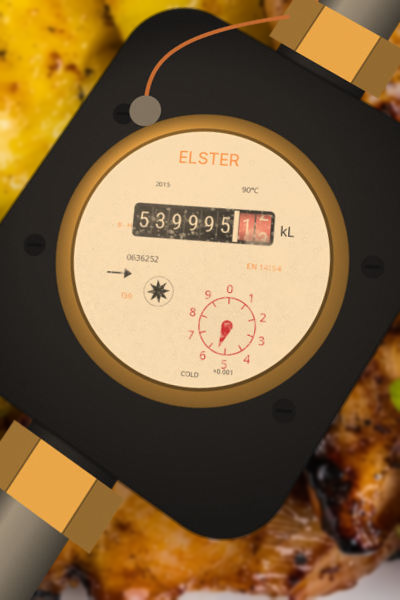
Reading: 539995.125kL
